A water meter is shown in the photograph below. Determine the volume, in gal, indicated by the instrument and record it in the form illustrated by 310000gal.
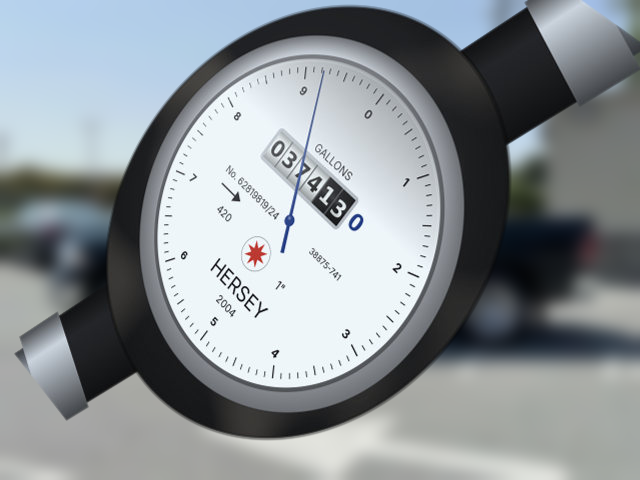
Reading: 374129.2gal
